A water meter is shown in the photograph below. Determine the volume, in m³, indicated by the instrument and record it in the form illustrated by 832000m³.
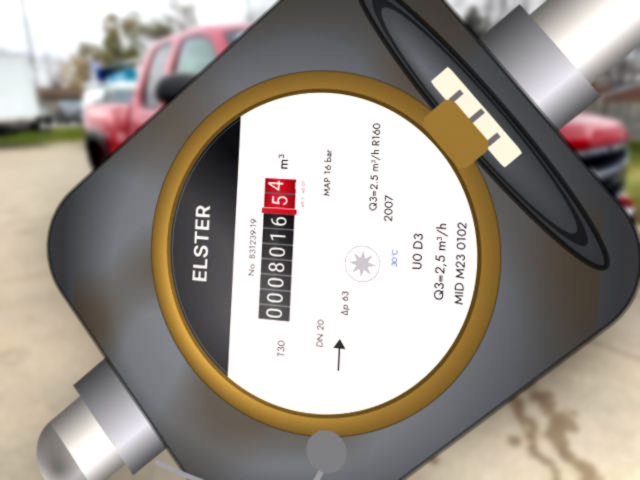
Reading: 8016.54m³
